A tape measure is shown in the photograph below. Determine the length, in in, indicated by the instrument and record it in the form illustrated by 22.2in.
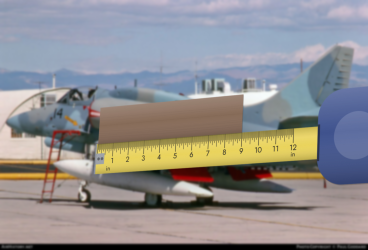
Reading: 9in
